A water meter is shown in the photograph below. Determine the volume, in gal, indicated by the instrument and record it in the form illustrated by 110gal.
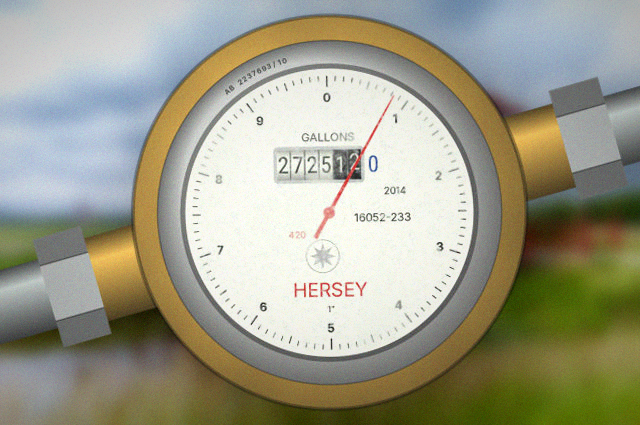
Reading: 2725120.8gal
